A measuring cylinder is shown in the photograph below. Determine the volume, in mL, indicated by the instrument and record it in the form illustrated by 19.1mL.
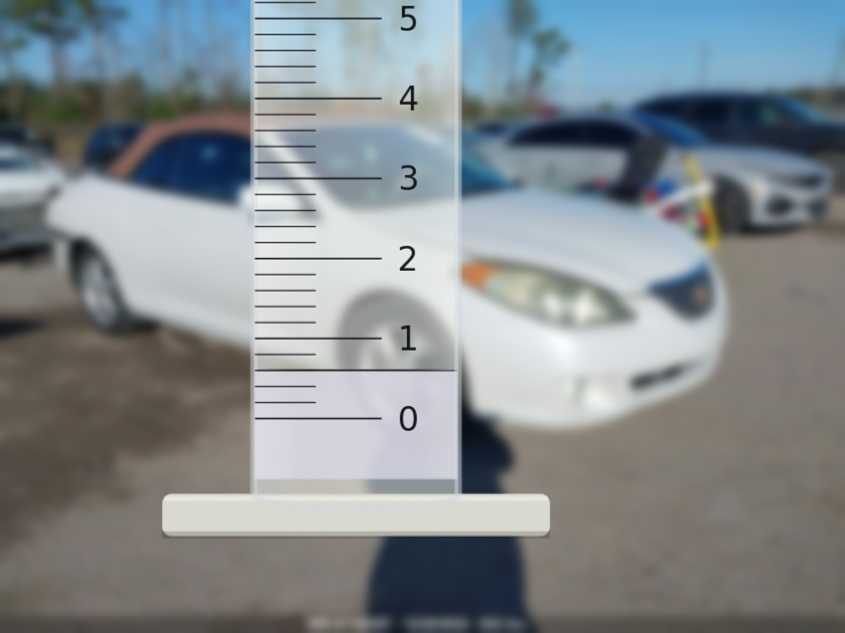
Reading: 0.6mL
